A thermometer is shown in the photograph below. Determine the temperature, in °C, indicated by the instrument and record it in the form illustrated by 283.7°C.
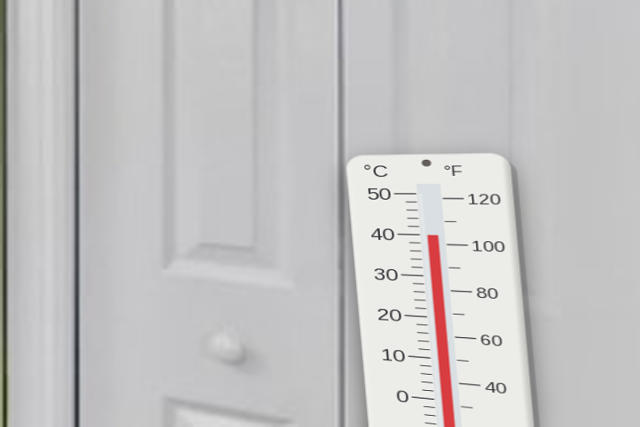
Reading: 40°C
